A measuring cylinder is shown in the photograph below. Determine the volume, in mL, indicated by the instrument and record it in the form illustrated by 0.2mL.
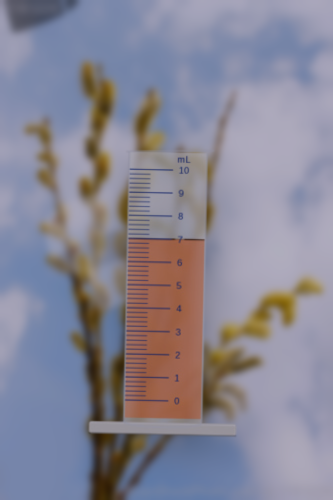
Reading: 7mL
